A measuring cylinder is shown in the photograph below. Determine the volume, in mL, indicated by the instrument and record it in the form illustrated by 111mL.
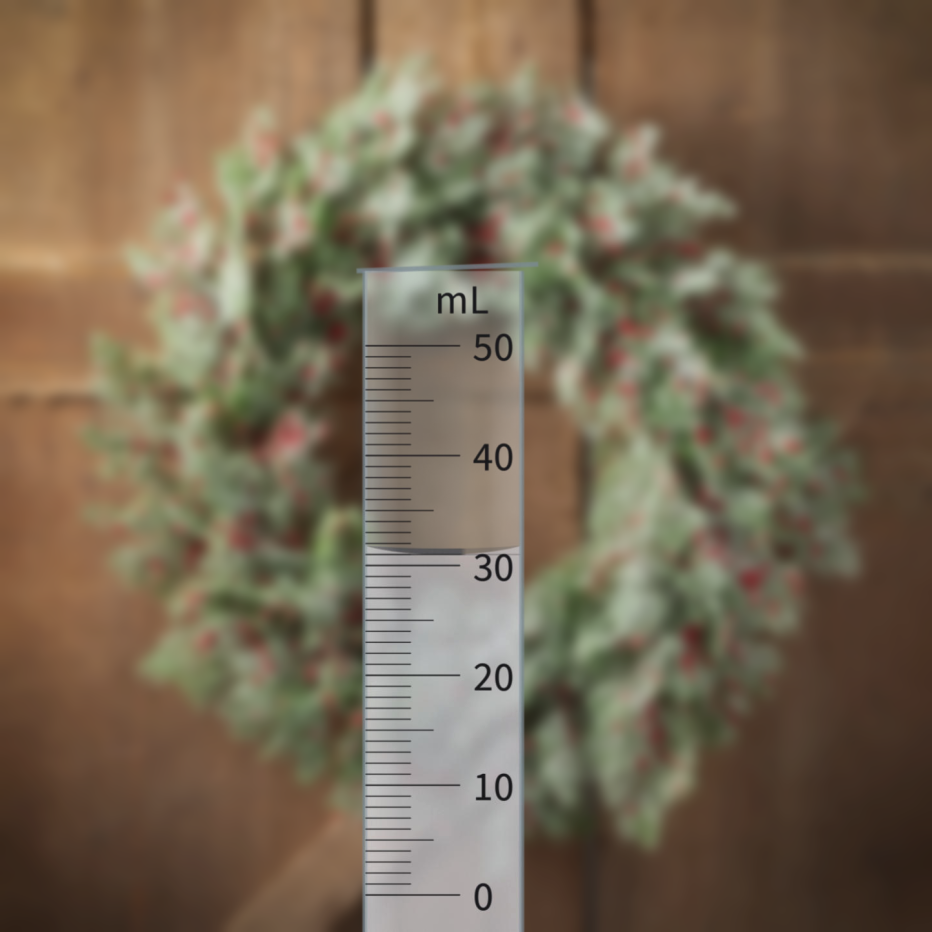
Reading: 31mL
